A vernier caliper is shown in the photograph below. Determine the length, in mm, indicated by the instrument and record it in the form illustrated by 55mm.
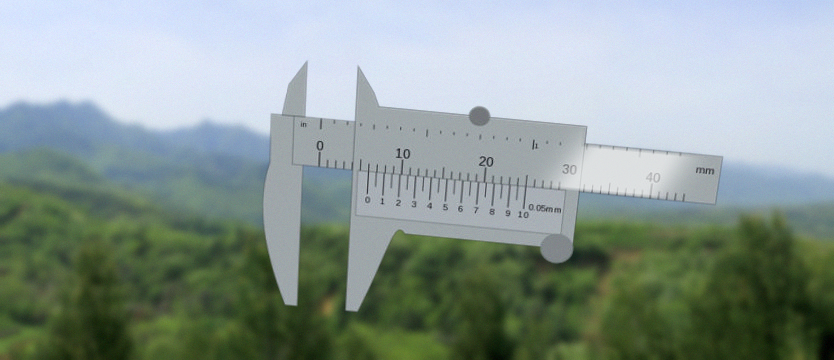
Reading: 6.0mm
